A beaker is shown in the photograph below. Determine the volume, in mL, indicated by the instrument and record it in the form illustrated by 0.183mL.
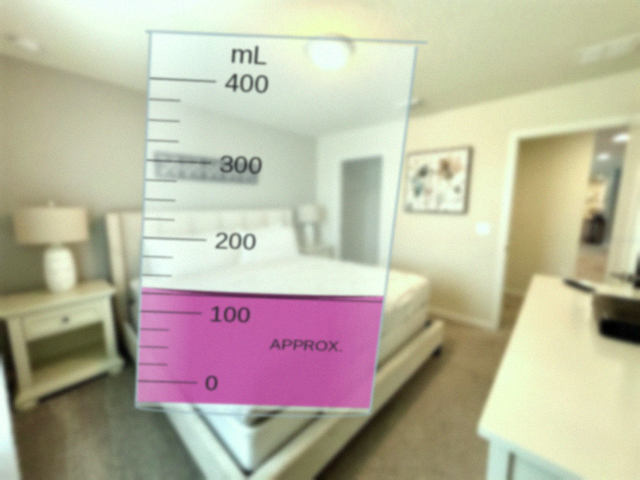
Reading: 125mL
